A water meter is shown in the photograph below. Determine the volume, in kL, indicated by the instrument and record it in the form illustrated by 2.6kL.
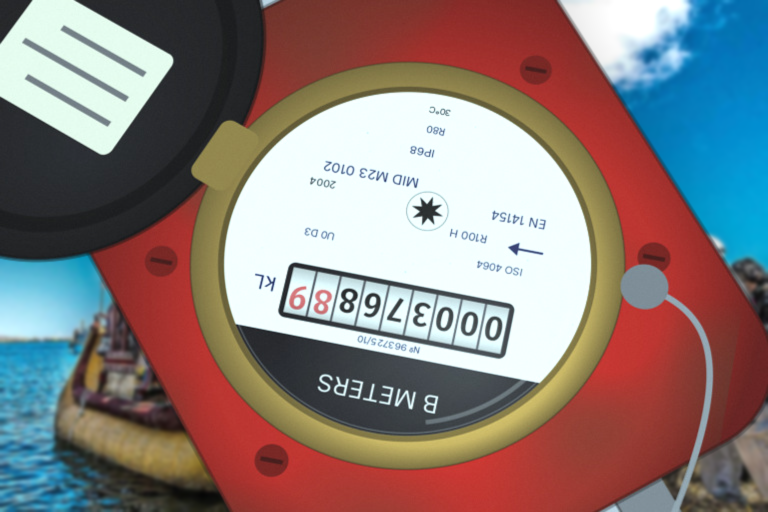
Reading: 3768.89kL
